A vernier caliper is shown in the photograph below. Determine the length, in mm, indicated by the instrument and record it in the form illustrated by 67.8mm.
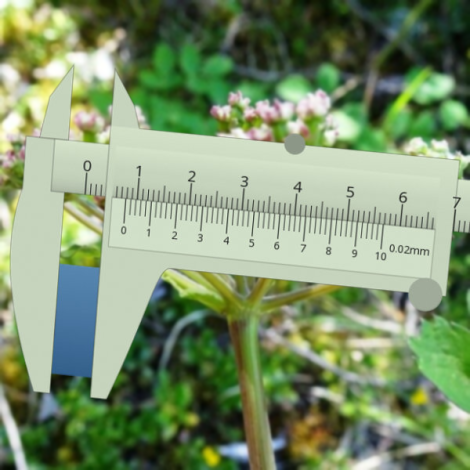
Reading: 7.8mm
